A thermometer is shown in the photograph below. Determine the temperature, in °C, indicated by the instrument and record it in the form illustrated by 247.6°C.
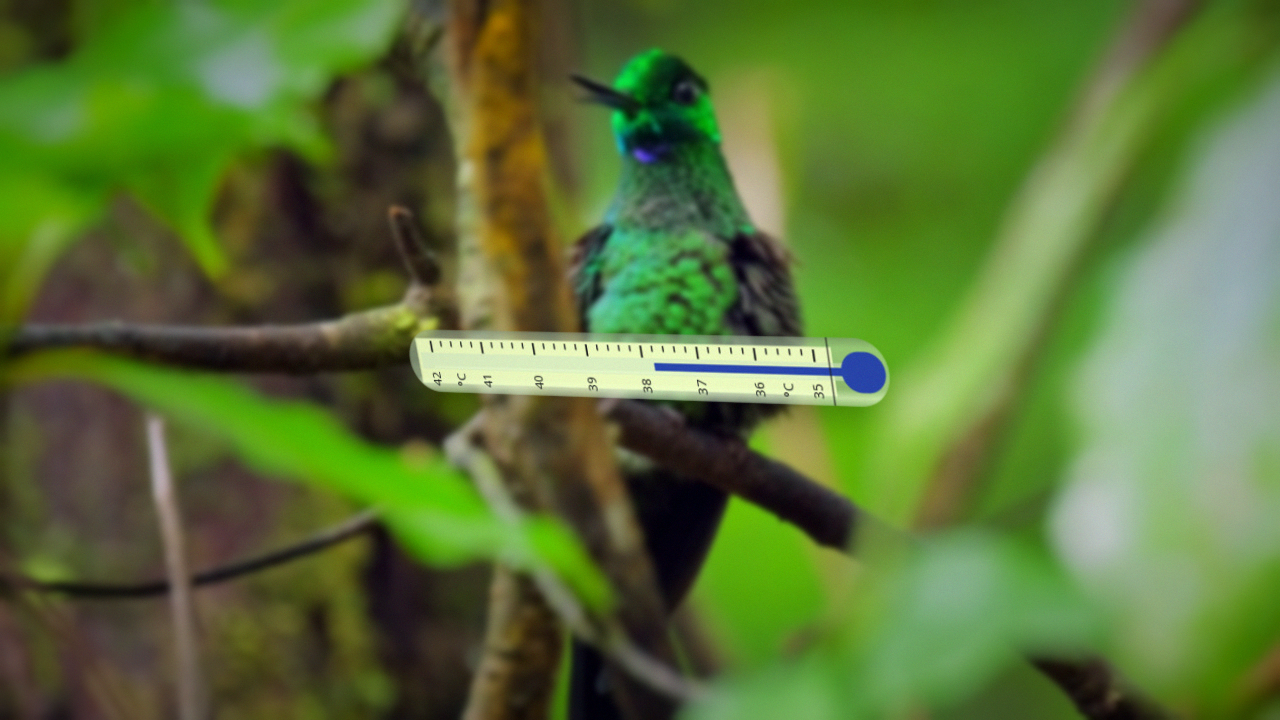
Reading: 37.8°C
